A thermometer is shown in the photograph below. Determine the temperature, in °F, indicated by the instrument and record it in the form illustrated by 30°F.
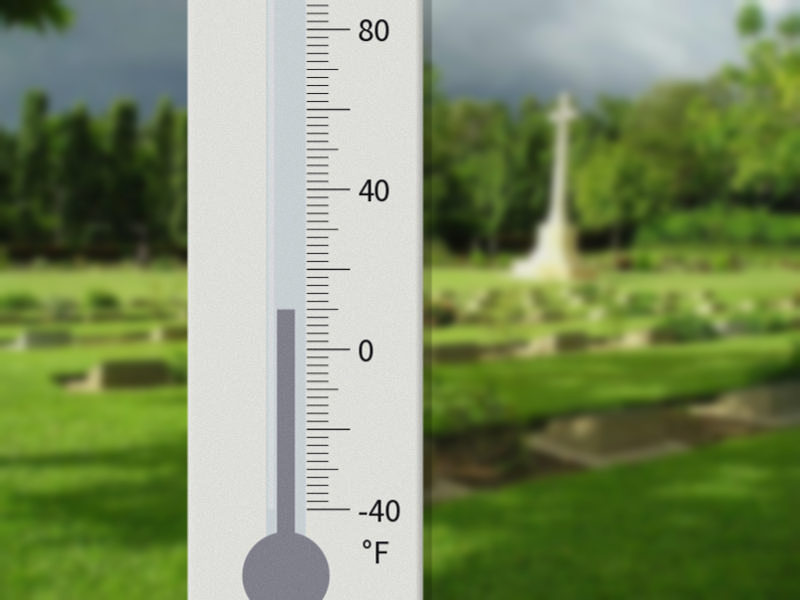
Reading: 10°F
